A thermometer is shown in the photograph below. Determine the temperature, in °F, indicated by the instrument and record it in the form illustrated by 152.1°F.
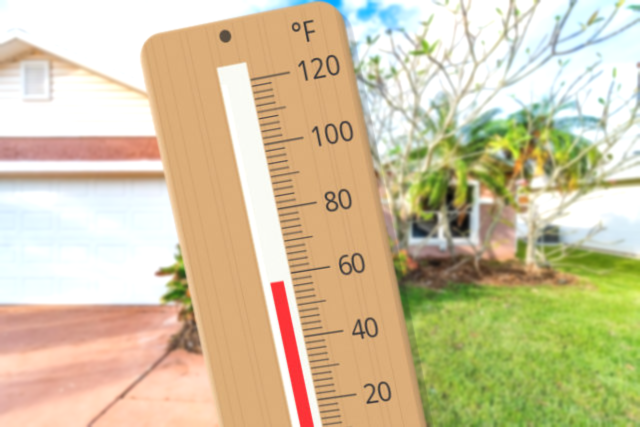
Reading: 58°F
